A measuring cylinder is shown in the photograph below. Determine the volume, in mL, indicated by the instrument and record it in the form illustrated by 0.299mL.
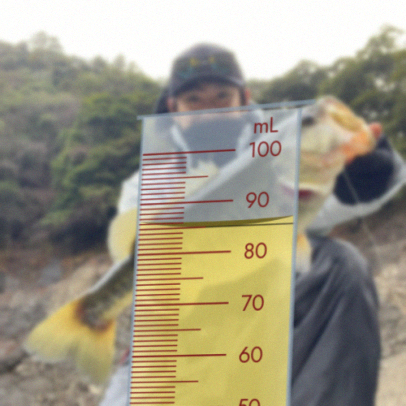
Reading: 85mL
